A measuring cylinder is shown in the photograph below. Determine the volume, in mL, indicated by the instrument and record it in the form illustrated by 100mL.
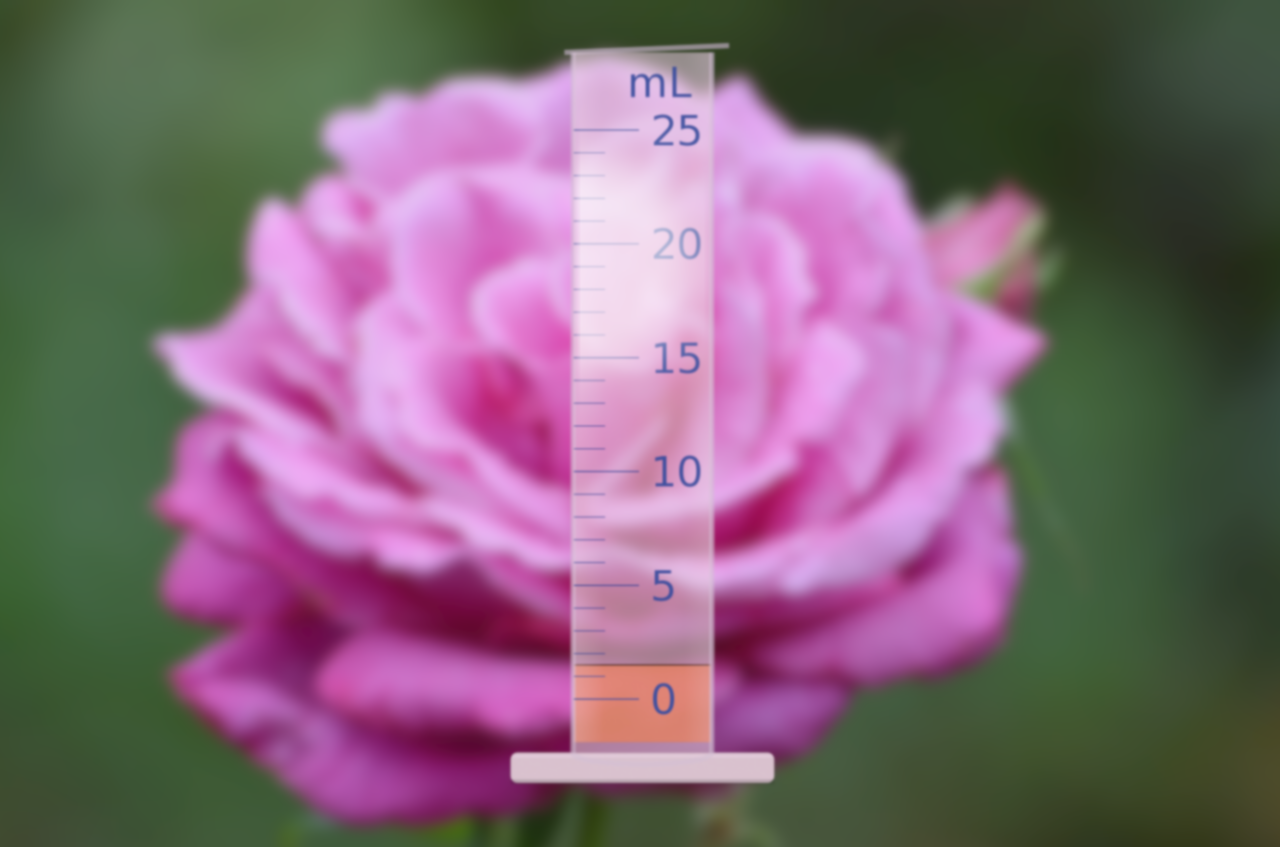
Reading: 1.5mL
